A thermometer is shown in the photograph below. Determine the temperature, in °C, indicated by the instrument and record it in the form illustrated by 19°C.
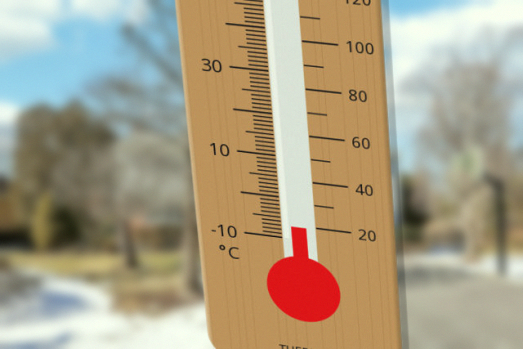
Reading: -7°C
